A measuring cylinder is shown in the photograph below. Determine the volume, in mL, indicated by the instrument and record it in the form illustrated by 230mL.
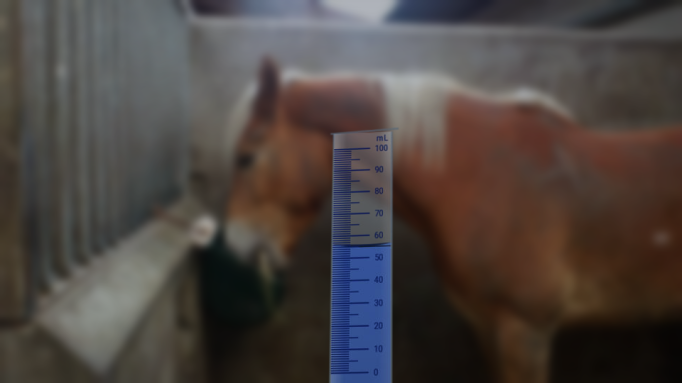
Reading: 55mL
